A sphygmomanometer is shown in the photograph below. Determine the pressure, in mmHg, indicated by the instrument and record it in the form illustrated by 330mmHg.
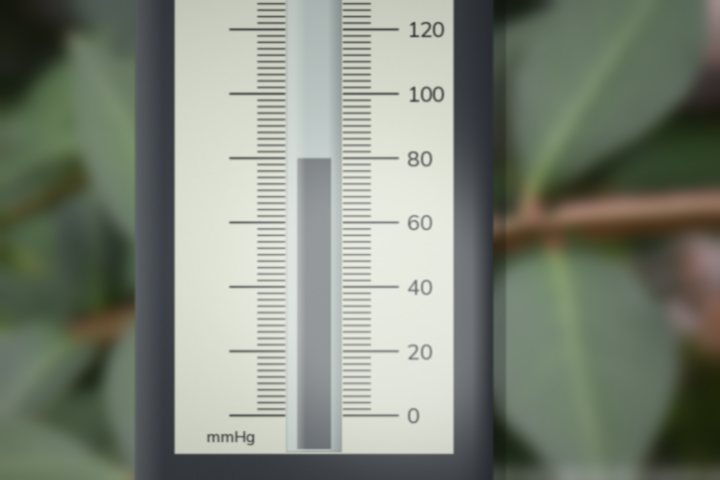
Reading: 80mmHg
